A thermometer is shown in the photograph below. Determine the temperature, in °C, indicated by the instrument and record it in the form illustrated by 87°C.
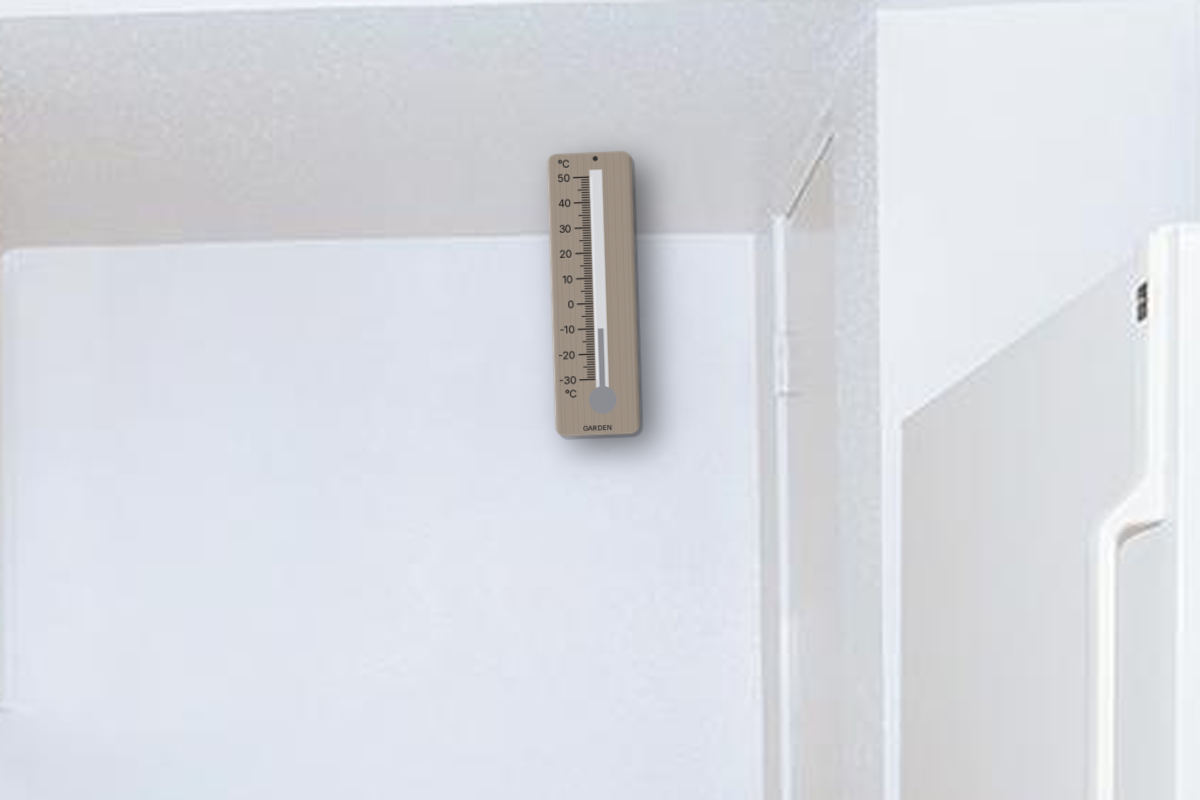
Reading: -10°C
